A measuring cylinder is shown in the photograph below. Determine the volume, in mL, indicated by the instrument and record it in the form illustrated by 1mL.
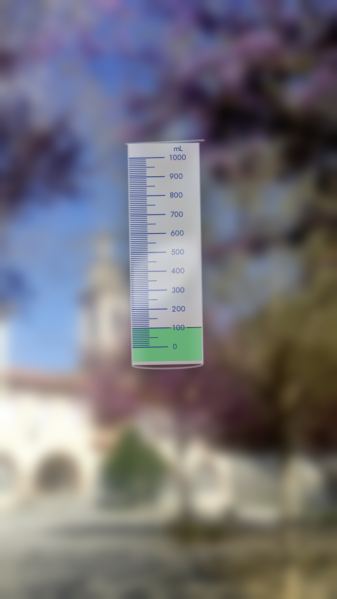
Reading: 100mL
